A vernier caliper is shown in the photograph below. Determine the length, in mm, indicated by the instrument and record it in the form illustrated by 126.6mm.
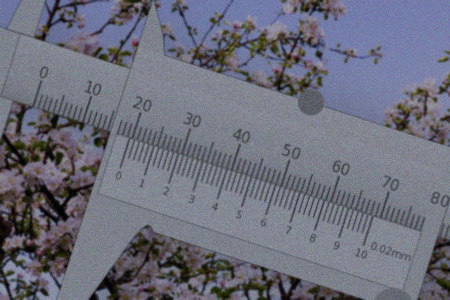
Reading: 19.5mm
